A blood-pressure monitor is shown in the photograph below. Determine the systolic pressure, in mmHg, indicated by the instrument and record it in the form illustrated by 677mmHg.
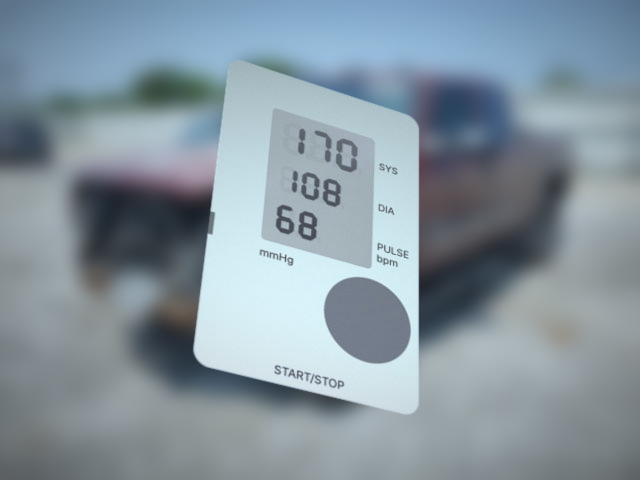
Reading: 170mmHg
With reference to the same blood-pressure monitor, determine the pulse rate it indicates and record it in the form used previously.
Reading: 68bpm
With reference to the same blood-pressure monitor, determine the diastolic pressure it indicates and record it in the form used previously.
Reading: 108mmHg
